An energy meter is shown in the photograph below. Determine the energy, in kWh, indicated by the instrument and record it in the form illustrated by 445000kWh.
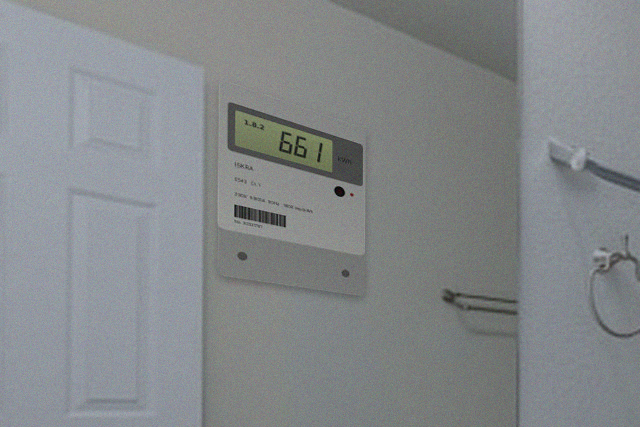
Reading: 661kWh
